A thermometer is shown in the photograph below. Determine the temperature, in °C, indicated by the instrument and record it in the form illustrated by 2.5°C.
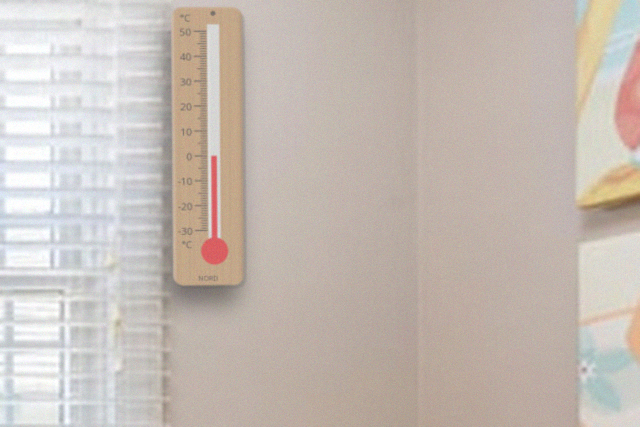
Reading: 0°C
